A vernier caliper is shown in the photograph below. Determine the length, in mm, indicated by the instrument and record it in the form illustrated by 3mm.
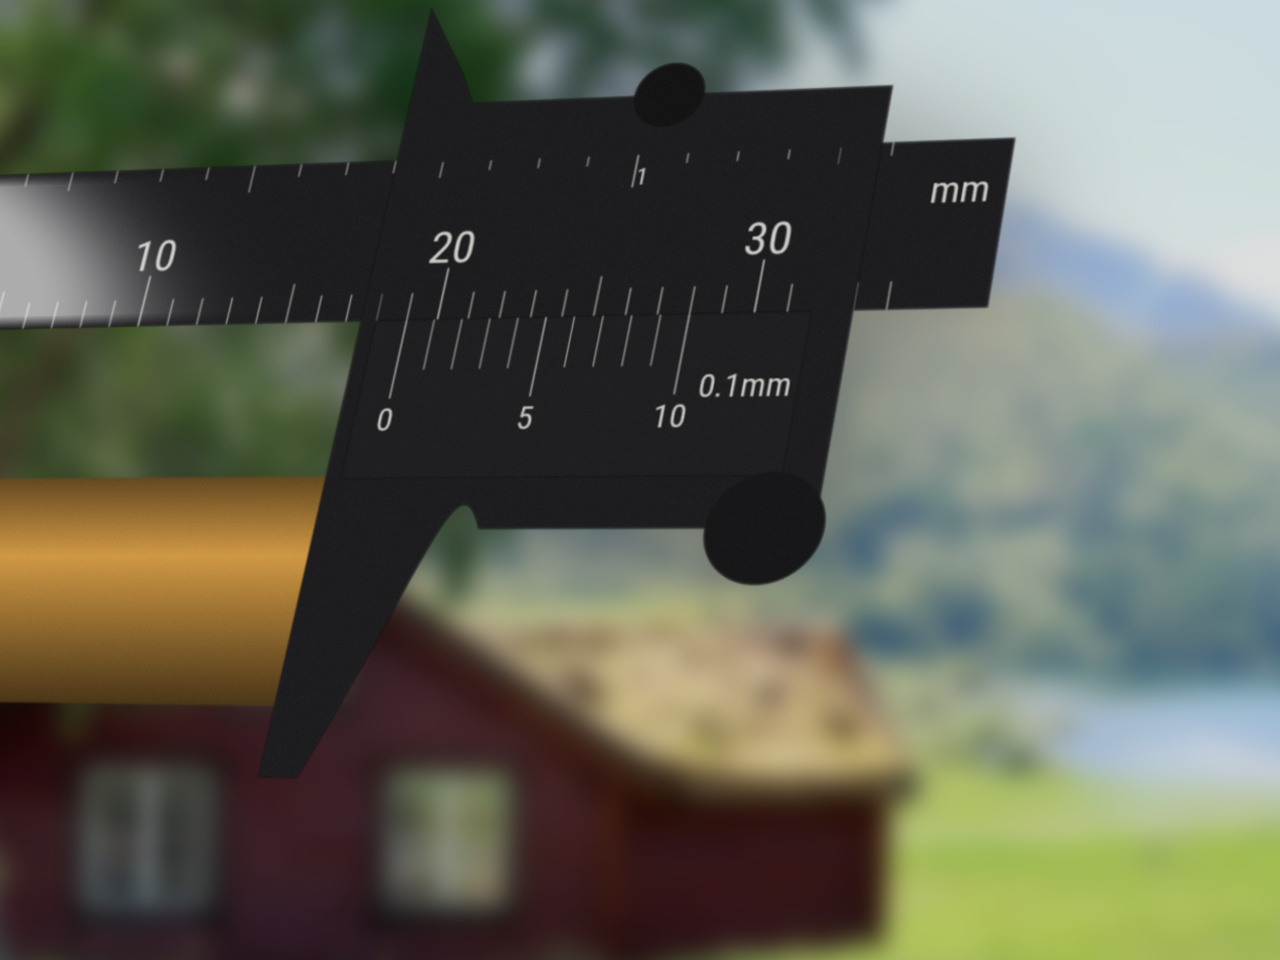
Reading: 19.0mm
